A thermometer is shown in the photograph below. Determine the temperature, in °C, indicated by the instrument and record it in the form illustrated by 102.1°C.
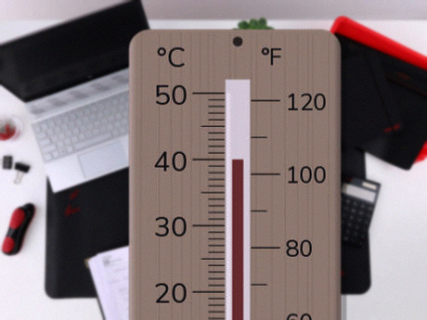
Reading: 40°C
